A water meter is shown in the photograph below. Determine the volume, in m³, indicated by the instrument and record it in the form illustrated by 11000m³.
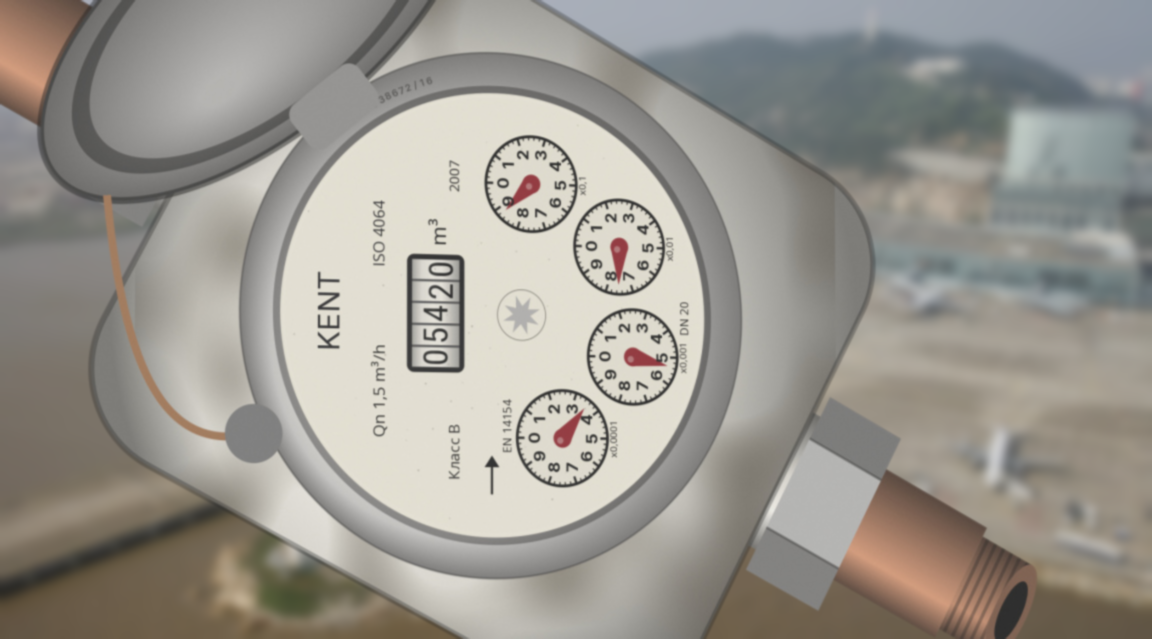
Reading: 5419.8753m³
